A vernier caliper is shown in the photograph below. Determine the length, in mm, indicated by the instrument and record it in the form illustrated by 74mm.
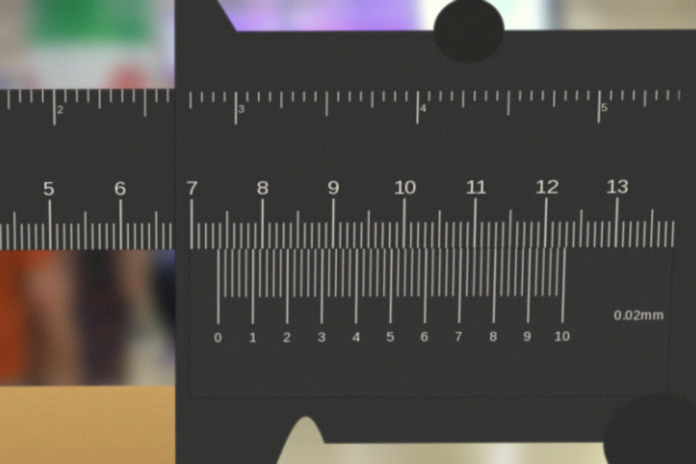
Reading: 73.8mm
